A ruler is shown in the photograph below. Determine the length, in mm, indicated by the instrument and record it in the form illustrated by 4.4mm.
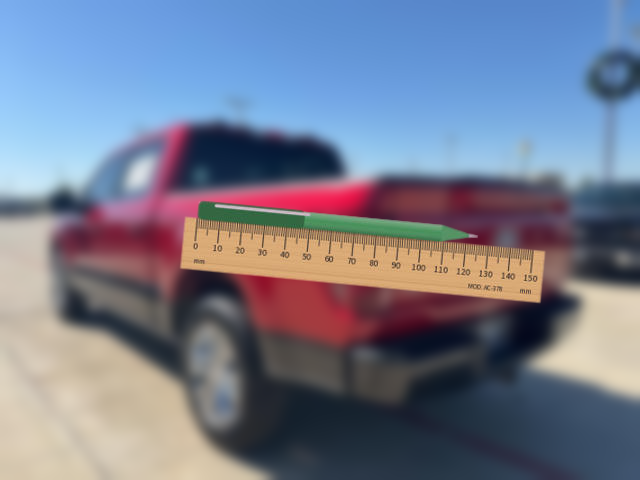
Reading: 125mm
